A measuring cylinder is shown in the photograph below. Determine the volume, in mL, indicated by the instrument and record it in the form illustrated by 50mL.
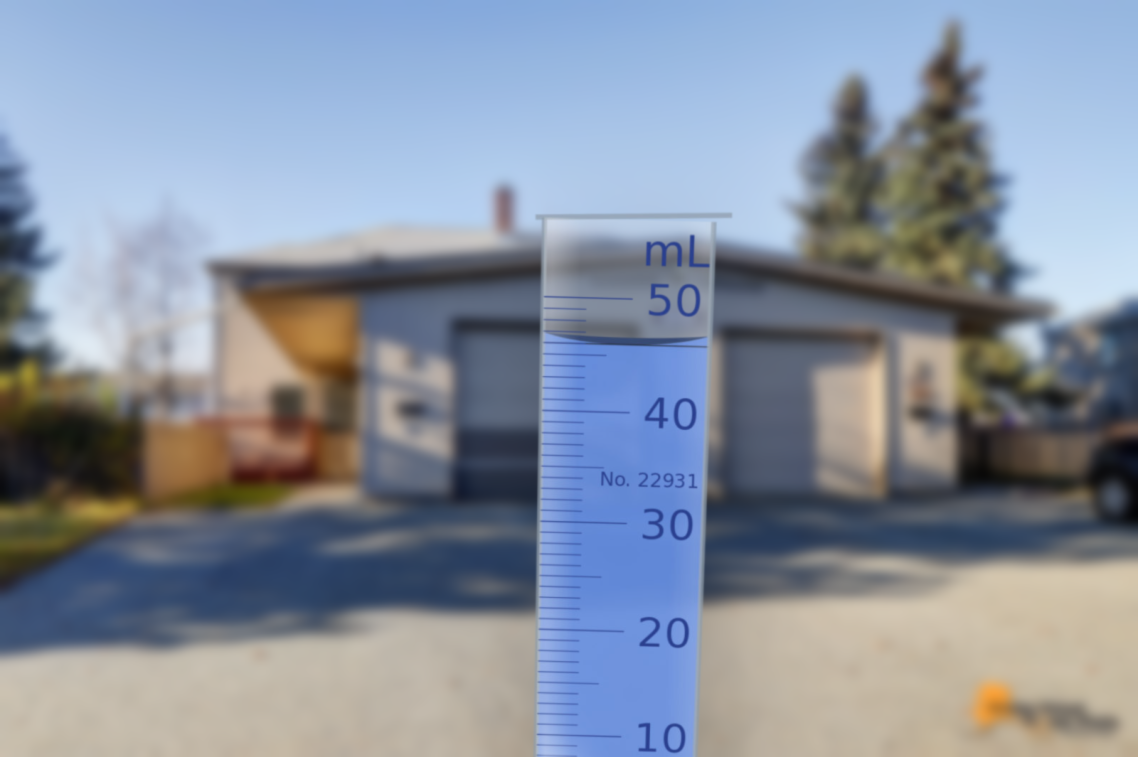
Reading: 46mL
